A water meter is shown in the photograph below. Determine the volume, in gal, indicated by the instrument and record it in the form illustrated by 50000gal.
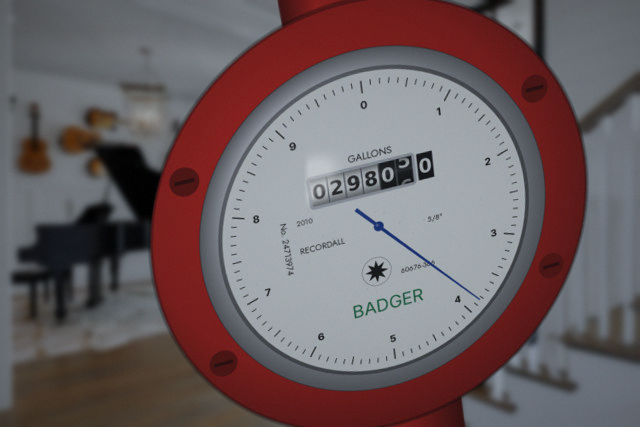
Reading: 298053.8gal
